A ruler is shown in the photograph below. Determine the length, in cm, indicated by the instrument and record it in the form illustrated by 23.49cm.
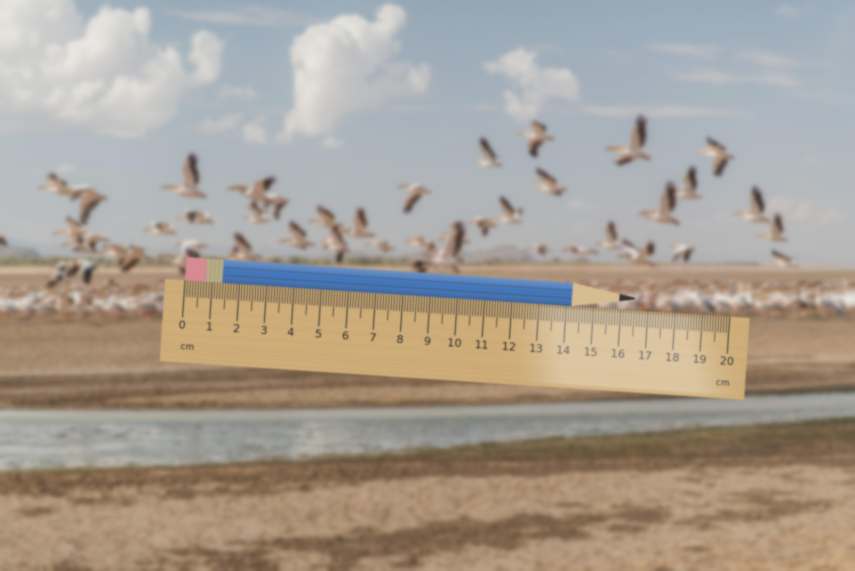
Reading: 16.5cm
